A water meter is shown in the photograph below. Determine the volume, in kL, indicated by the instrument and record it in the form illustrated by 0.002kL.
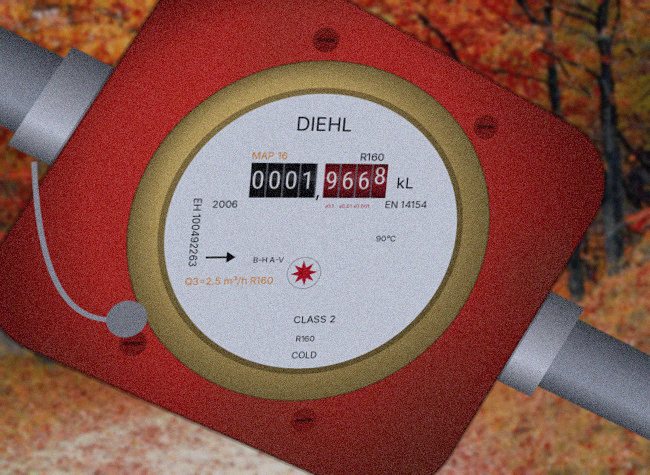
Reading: 1.9668kL
